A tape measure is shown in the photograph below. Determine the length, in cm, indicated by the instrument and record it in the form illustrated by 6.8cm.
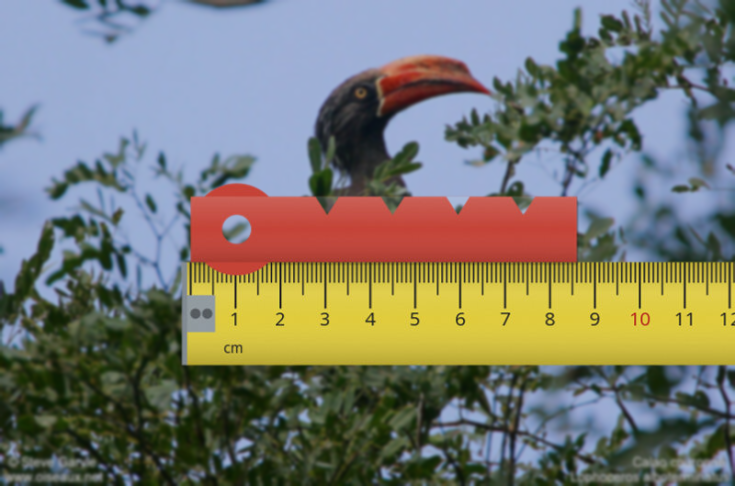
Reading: 8.6cm
